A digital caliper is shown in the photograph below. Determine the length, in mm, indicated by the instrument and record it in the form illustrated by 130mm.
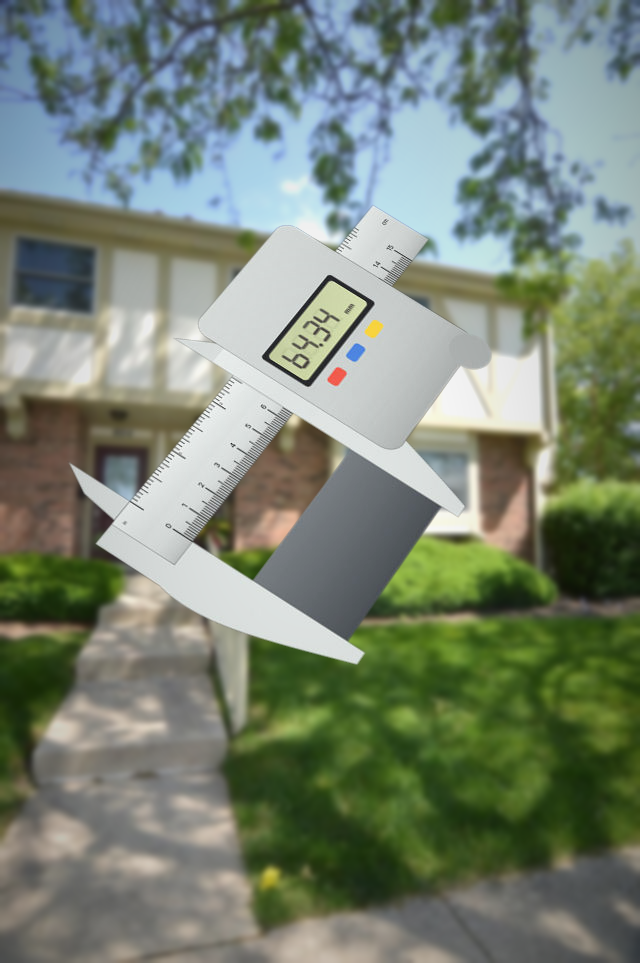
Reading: 64.34mm
